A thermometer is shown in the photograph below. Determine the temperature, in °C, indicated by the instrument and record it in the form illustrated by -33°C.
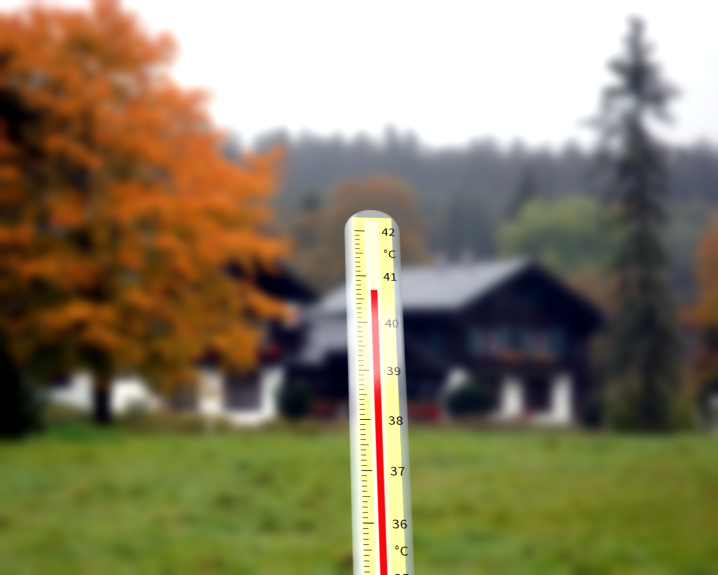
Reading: 40.7°C
